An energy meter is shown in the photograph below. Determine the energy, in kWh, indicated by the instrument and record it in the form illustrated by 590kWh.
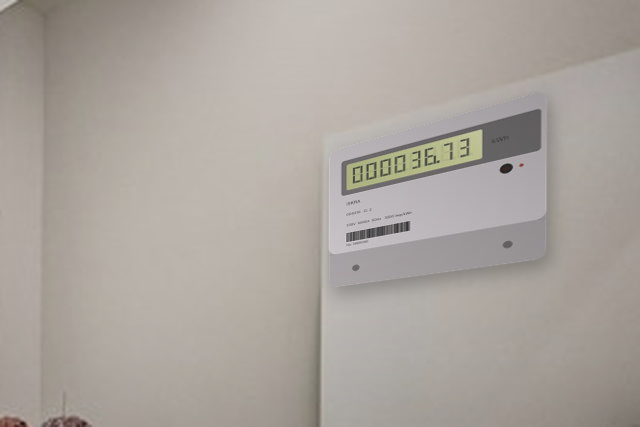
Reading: 36.73kWh
